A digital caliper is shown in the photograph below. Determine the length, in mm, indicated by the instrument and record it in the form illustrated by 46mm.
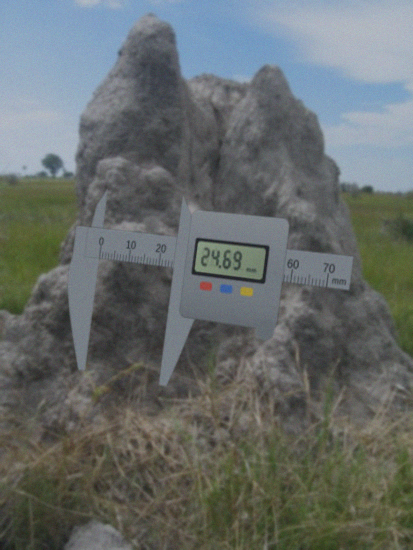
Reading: 24.69mm
